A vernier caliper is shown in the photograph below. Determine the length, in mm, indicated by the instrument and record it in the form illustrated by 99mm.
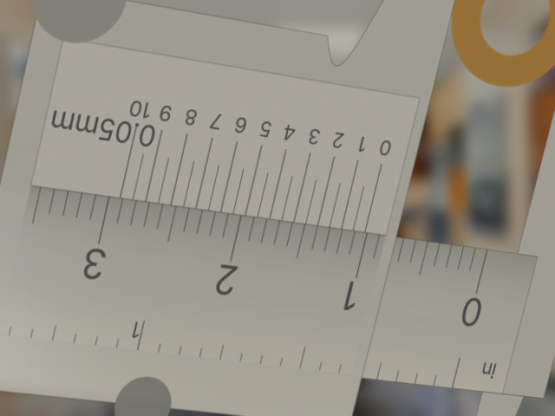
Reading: 10.2mm
